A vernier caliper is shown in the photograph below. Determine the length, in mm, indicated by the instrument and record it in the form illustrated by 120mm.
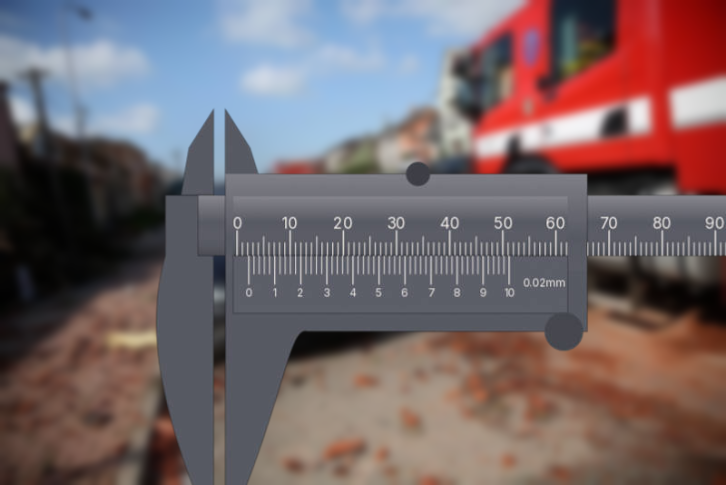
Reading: 2.2mm
